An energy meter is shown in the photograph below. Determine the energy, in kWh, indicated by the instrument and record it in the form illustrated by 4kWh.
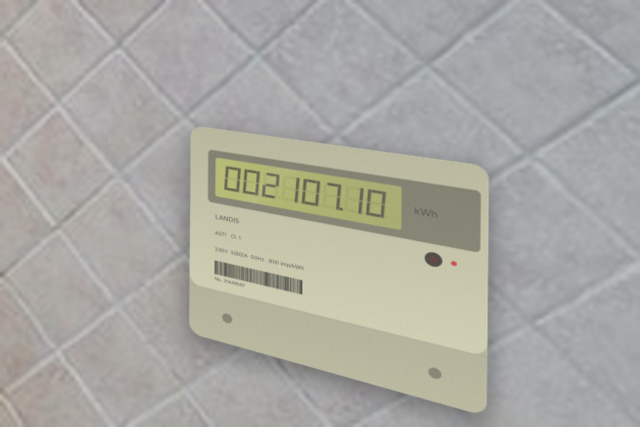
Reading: 2107.10kWh
